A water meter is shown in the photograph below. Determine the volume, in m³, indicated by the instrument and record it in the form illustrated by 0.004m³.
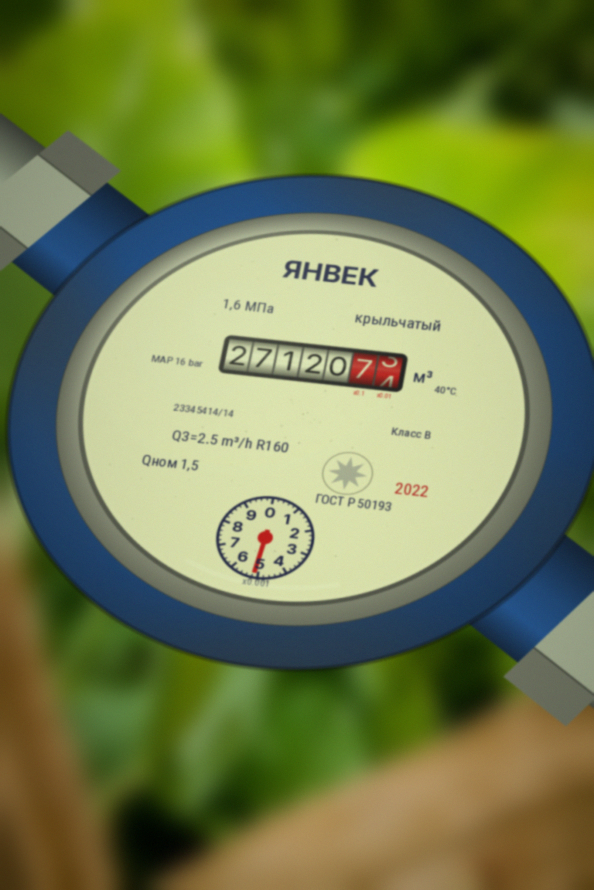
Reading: 27120.735m³
